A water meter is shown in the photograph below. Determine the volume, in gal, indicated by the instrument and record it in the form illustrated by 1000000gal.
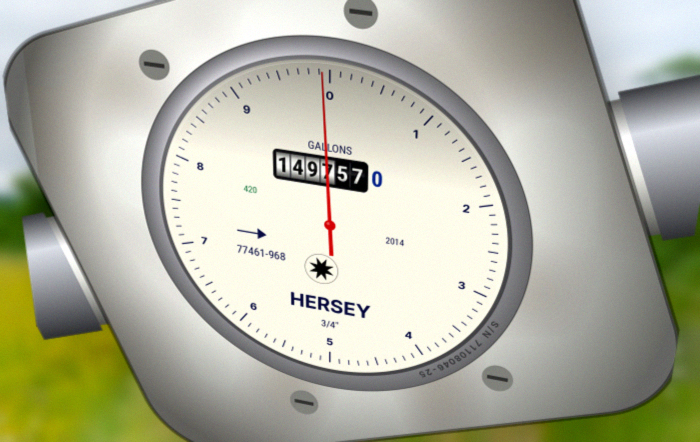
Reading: 1497569.9gal
